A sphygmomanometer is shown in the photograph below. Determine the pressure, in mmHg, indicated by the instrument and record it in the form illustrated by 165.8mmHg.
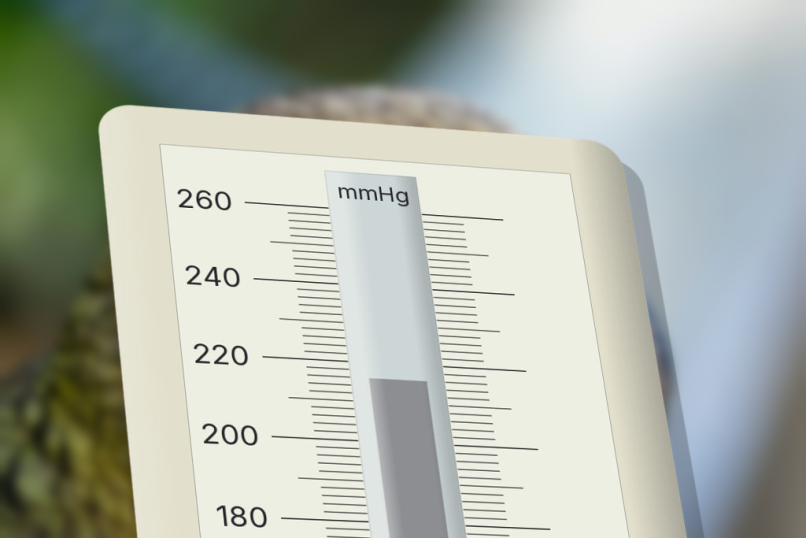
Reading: 216mmHg
